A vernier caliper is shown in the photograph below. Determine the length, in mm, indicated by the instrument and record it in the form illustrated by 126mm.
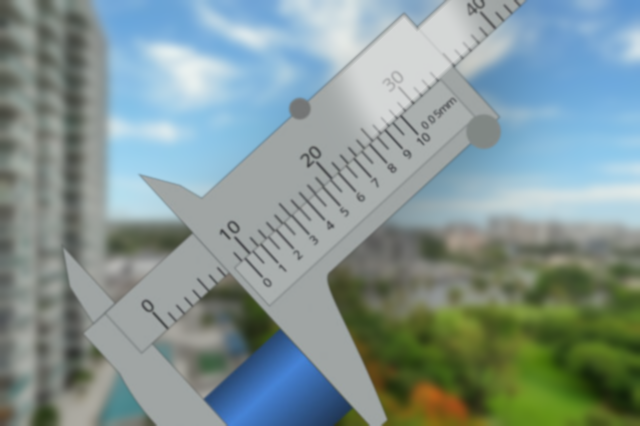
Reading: 9.4mm
